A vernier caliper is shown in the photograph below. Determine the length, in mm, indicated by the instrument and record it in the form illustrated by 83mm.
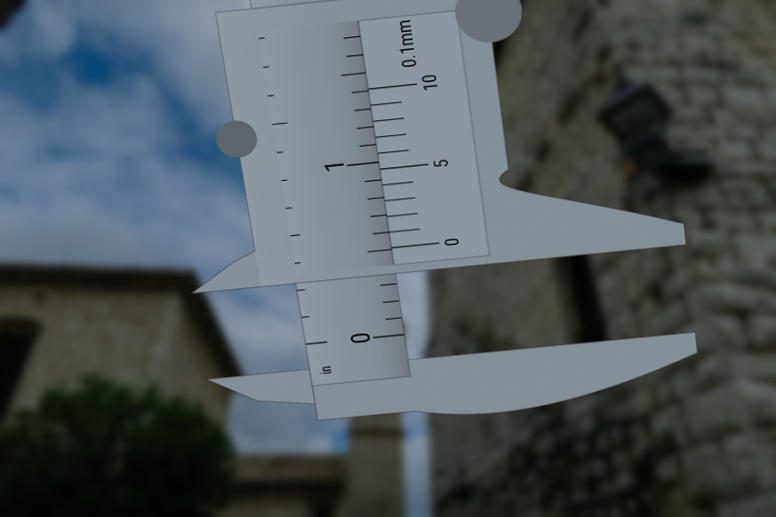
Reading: 5.1mm
